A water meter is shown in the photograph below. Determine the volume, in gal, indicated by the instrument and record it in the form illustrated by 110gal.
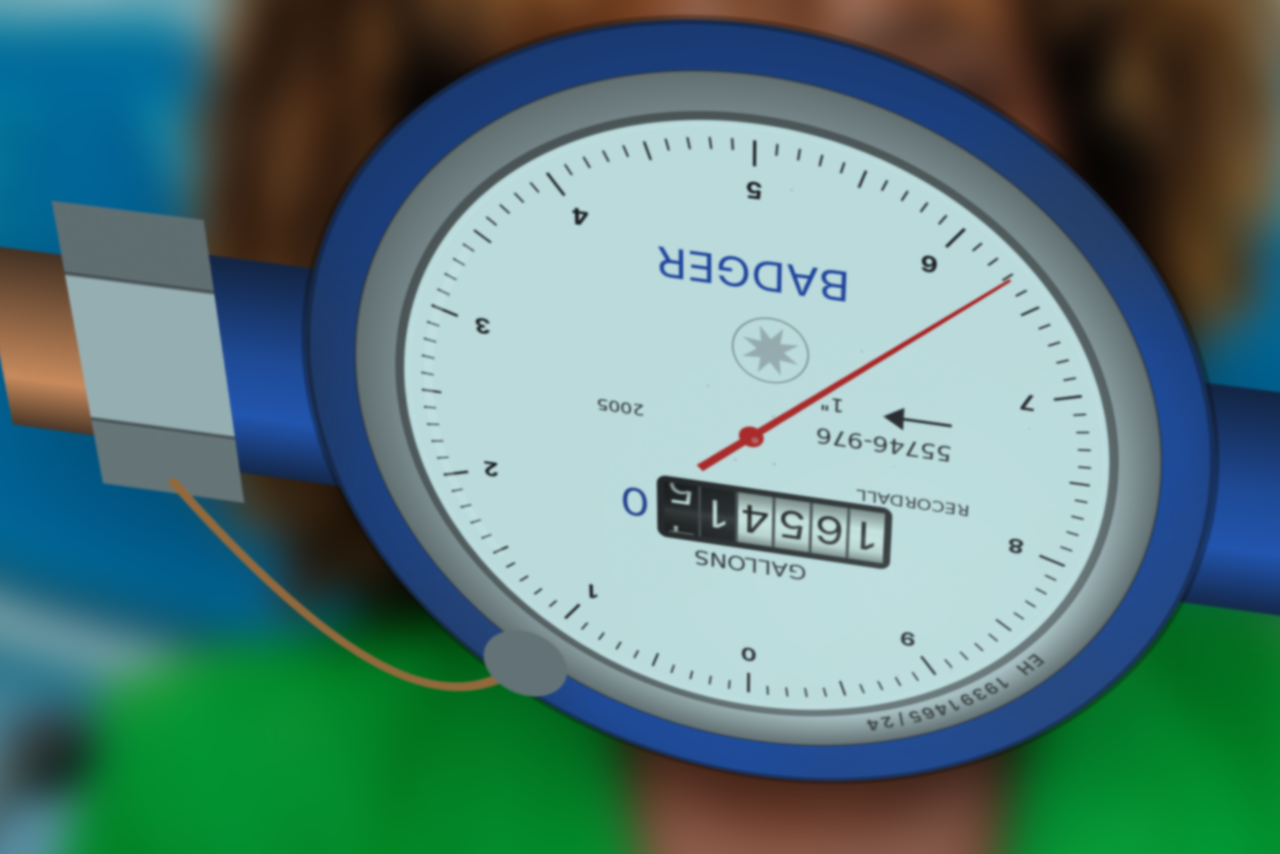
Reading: 1654146.3gal
